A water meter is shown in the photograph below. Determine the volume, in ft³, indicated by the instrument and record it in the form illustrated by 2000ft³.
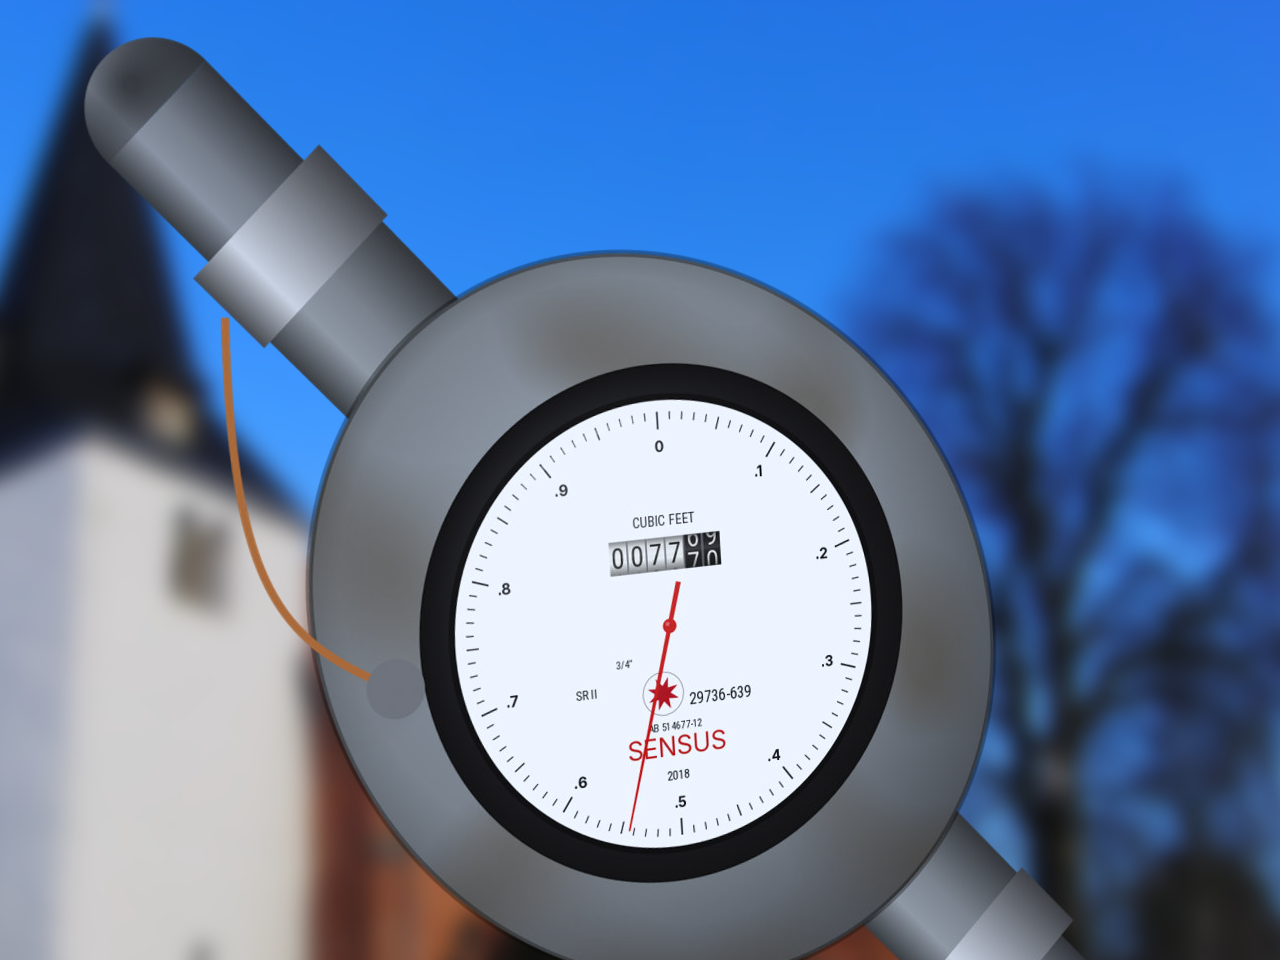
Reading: 7769.54ft³
